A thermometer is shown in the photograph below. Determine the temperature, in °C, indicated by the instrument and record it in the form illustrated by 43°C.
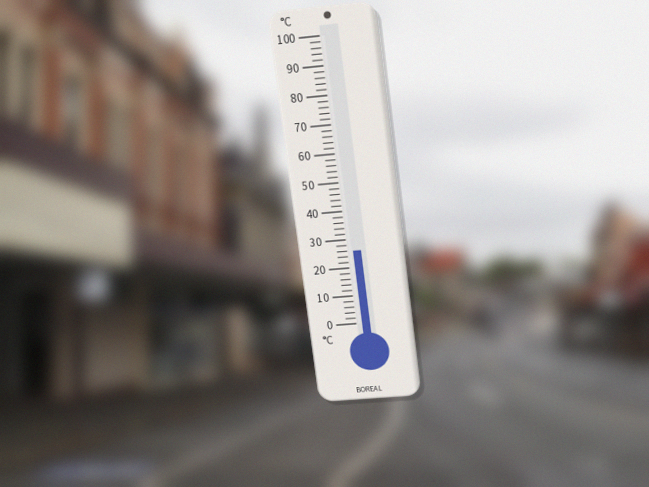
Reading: 26°C
